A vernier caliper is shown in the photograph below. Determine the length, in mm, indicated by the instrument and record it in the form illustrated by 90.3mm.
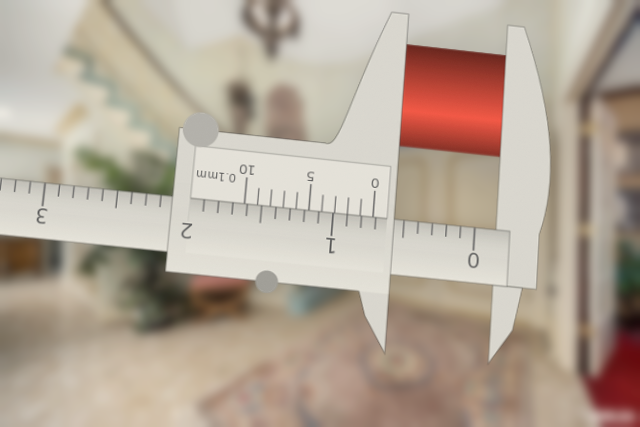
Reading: 7.2mm
